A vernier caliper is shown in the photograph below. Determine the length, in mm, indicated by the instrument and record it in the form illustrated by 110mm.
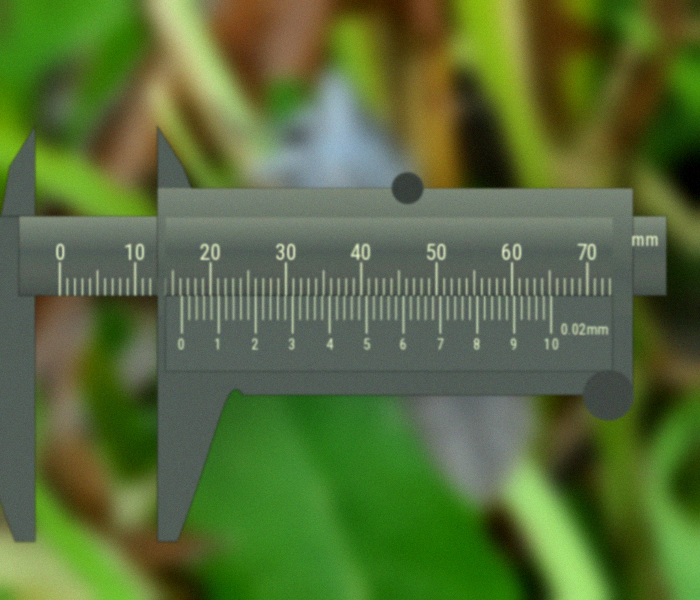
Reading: 16.2mm
